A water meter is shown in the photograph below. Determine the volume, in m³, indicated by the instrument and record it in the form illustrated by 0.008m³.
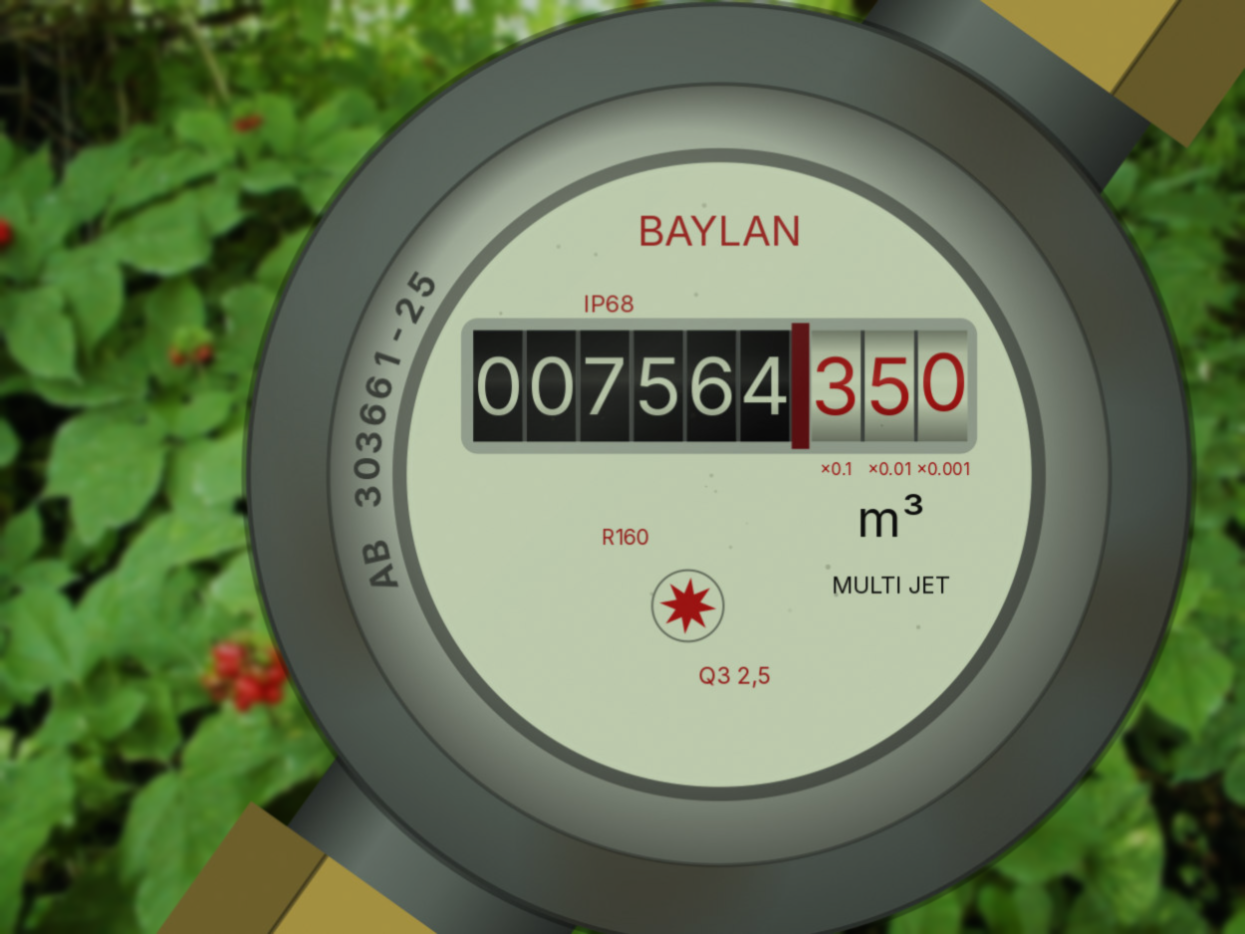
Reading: 7564.350m³
